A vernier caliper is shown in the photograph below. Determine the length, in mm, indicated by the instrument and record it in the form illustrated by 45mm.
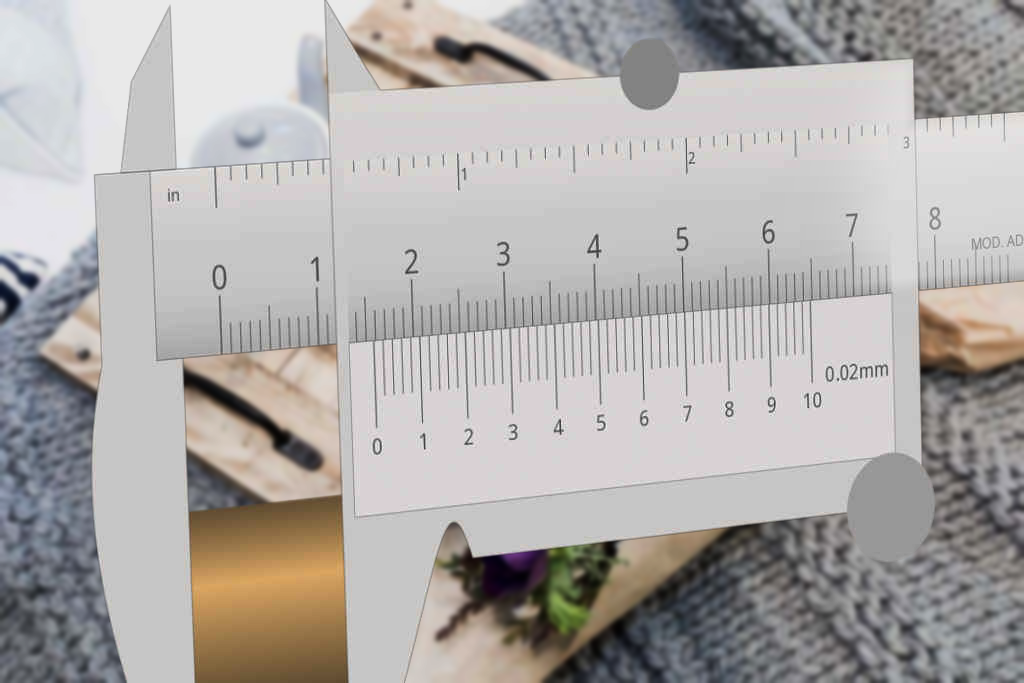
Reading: 15.8mm
